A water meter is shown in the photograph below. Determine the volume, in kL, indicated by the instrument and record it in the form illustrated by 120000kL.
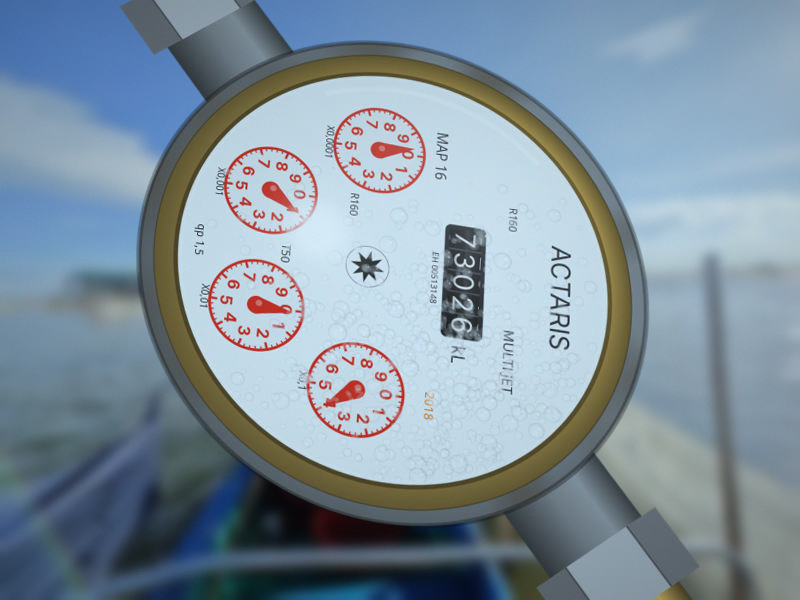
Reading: 73026.4009kL
